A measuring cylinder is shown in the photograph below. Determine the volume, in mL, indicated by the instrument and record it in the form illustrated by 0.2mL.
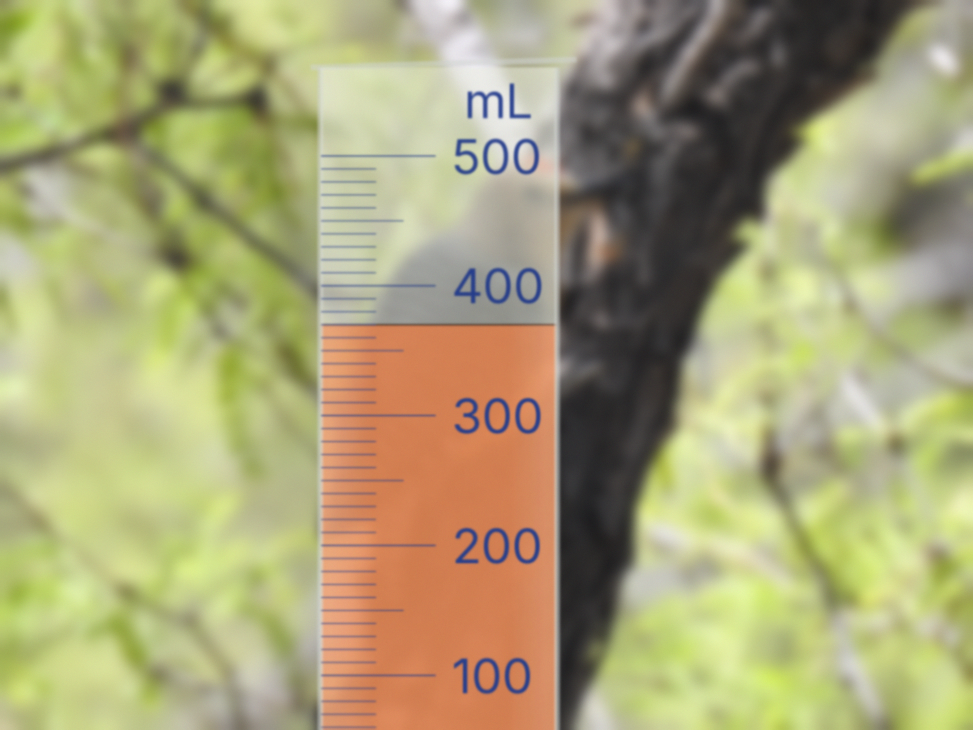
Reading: 370mL
